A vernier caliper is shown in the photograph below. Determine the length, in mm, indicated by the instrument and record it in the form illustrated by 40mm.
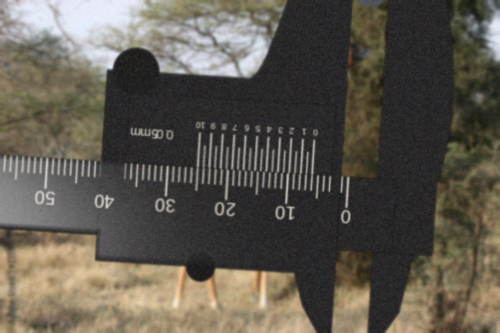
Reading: 6.0mm
